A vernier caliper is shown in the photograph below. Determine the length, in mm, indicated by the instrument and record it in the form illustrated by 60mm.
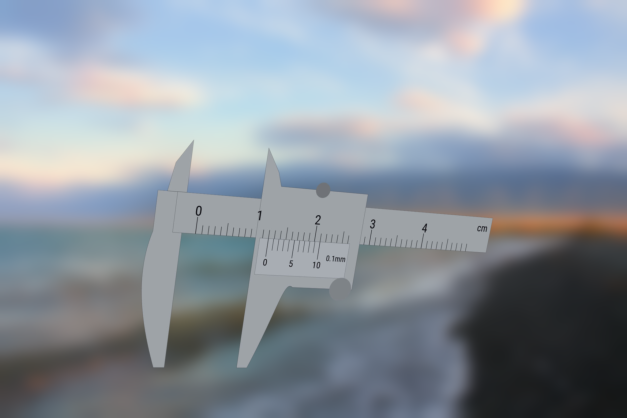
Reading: 12.0mm
